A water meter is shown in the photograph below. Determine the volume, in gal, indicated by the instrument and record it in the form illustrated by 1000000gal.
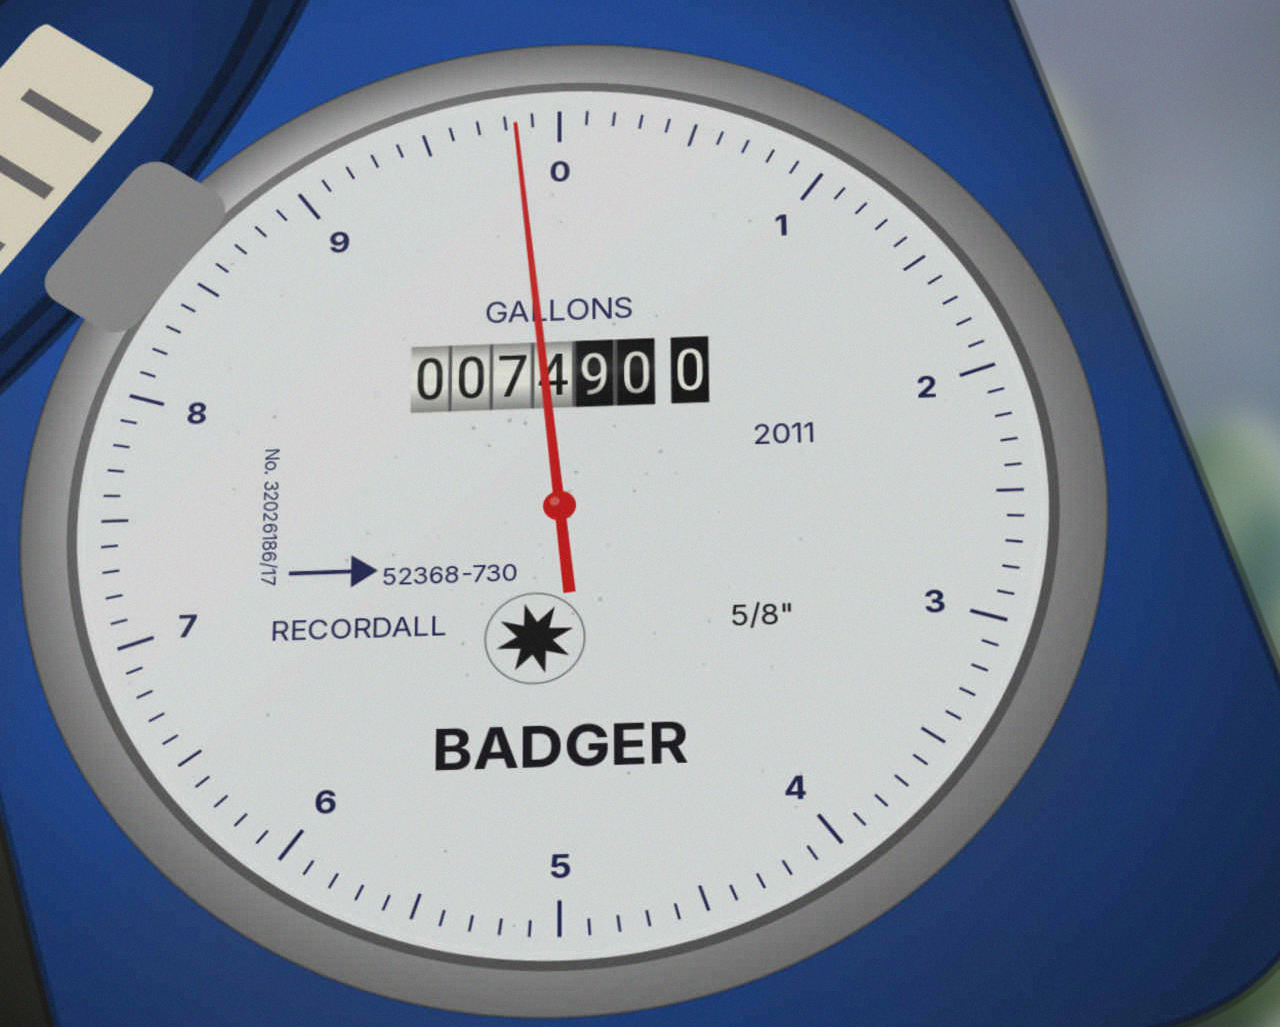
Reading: 74899.8gal
